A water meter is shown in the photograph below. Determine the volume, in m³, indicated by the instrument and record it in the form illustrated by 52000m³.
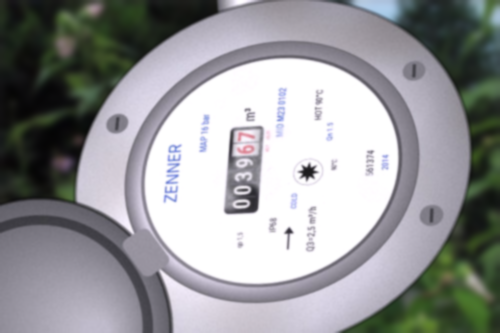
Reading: 39.67m³
